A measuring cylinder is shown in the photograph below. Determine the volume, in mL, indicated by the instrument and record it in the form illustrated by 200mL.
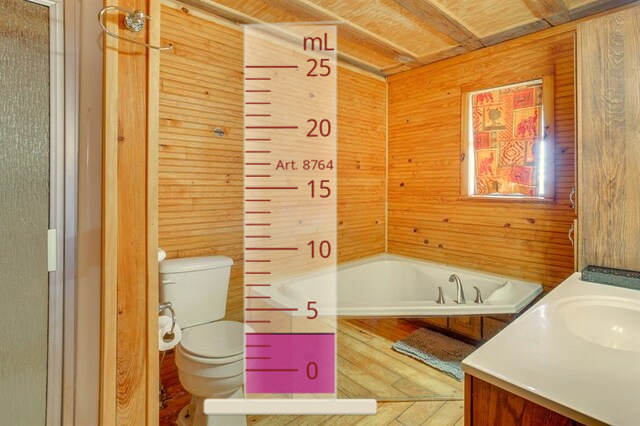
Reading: 3mL
